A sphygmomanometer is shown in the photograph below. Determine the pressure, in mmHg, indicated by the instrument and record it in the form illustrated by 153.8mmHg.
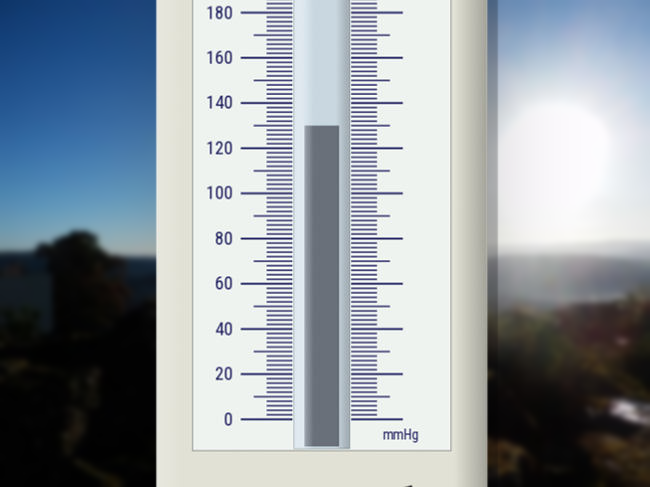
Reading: 130mmHg
